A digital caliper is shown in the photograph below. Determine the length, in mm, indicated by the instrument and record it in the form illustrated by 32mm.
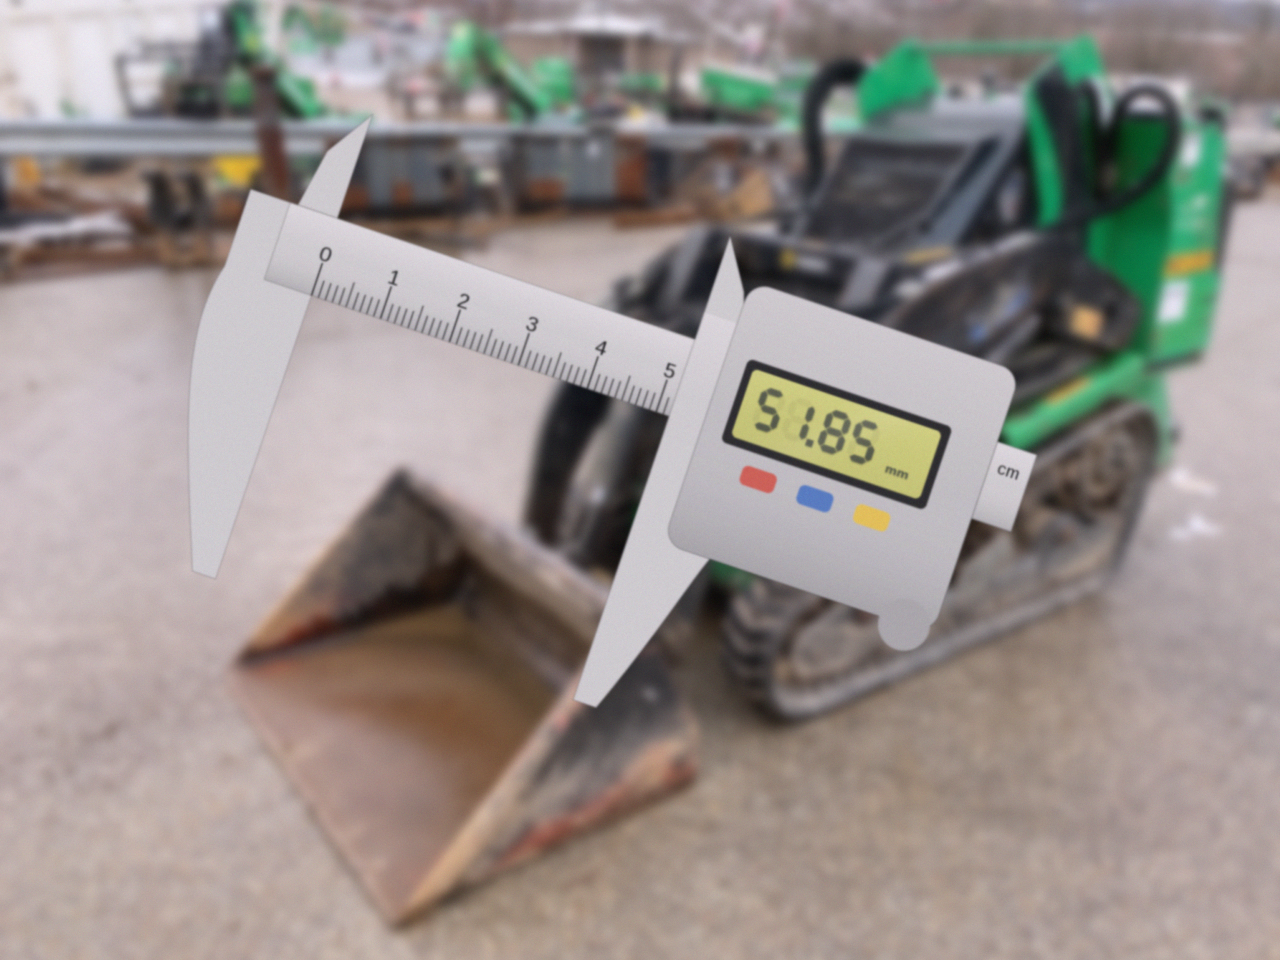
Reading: 51.85mm
